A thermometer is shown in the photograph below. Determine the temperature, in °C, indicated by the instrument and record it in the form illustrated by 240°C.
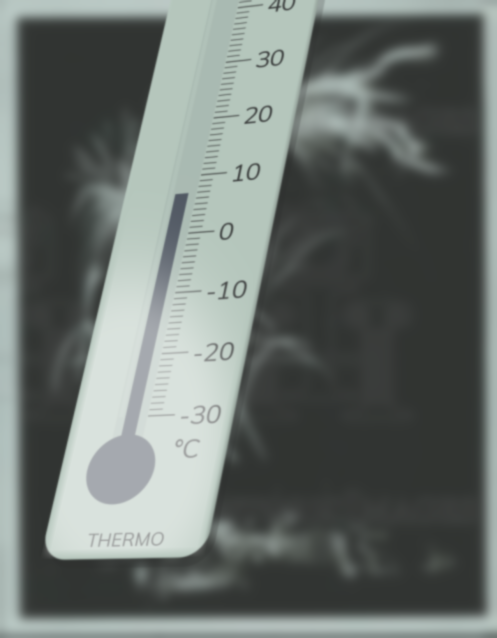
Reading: 7°C
